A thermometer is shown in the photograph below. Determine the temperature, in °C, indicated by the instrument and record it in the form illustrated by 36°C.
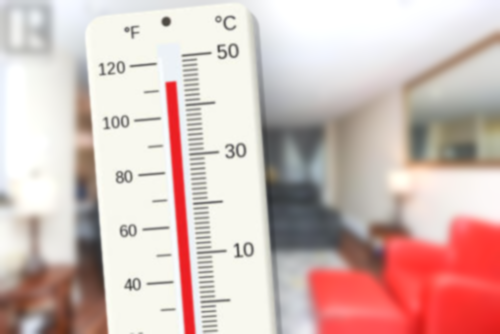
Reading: 45°C
